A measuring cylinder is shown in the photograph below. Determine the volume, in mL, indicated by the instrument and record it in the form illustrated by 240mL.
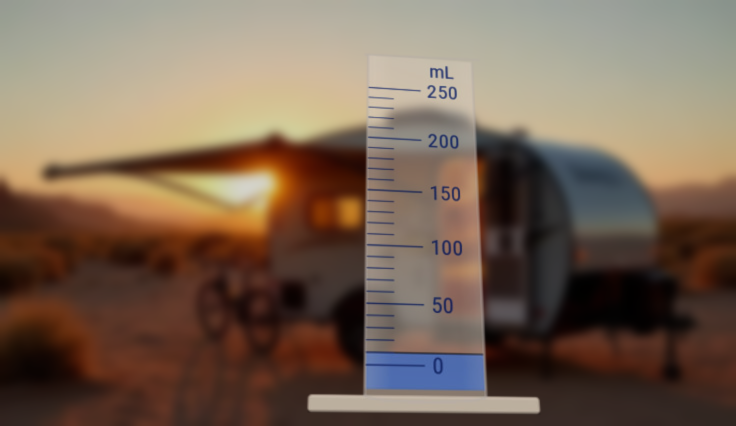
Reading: 10mL
